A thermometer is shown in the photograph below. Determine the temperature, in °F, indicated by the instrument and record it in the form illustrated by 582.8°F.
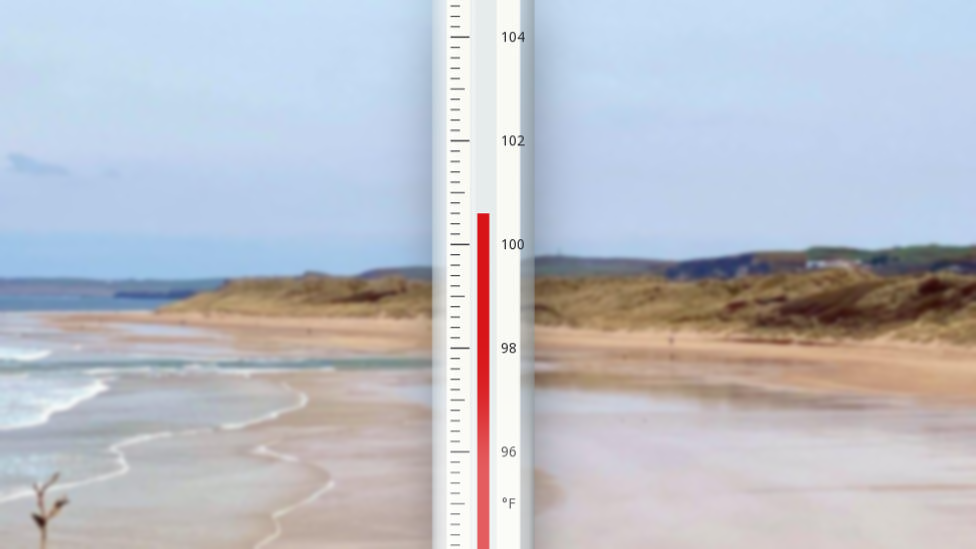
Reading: 100.6°F
